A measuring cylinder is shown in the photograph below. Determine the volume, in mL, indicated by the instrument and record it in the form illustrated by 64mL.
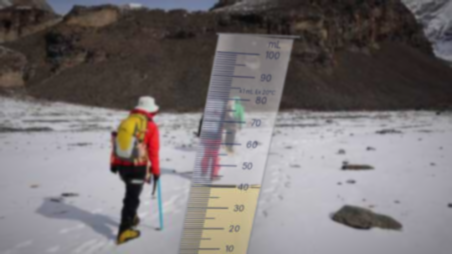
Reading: 40mL
